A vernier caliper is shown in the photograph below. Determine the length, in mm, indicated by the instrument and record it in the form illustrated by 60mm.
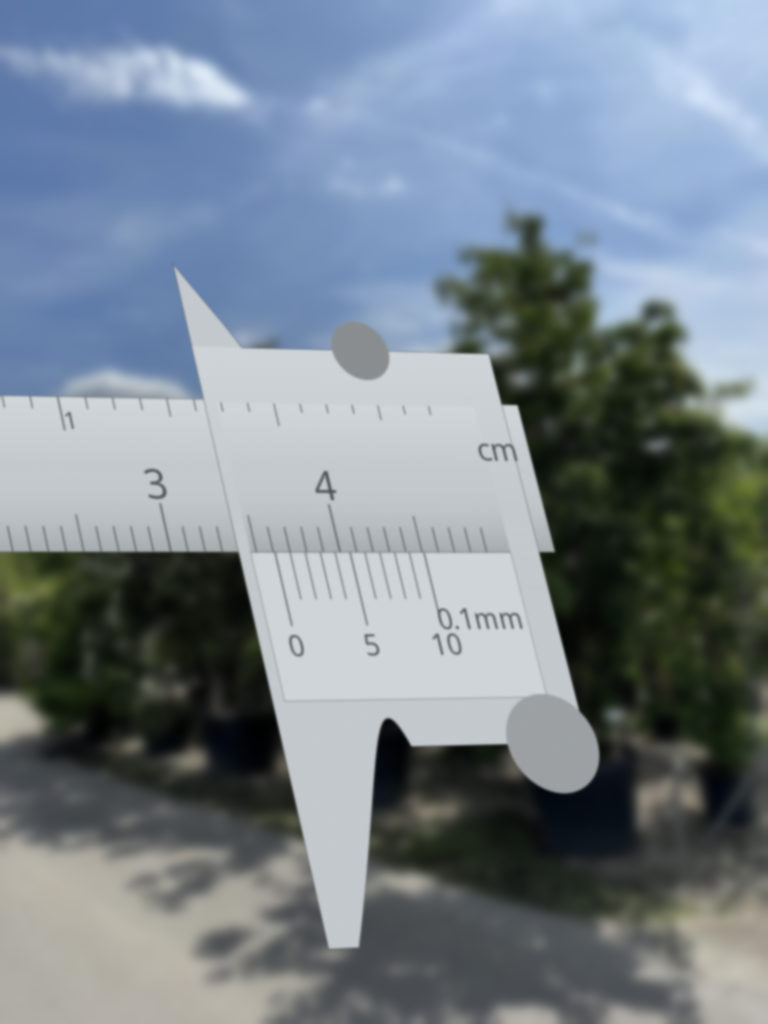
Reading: 36.1mm
